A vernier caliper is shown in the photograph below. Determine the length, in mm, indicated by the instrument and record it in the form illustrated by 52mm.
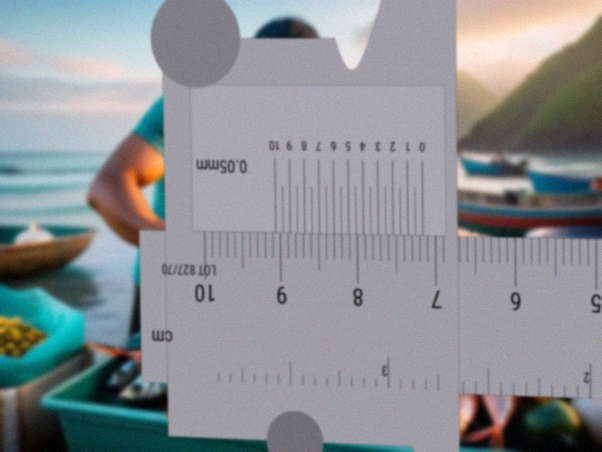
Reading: 71.6mm
